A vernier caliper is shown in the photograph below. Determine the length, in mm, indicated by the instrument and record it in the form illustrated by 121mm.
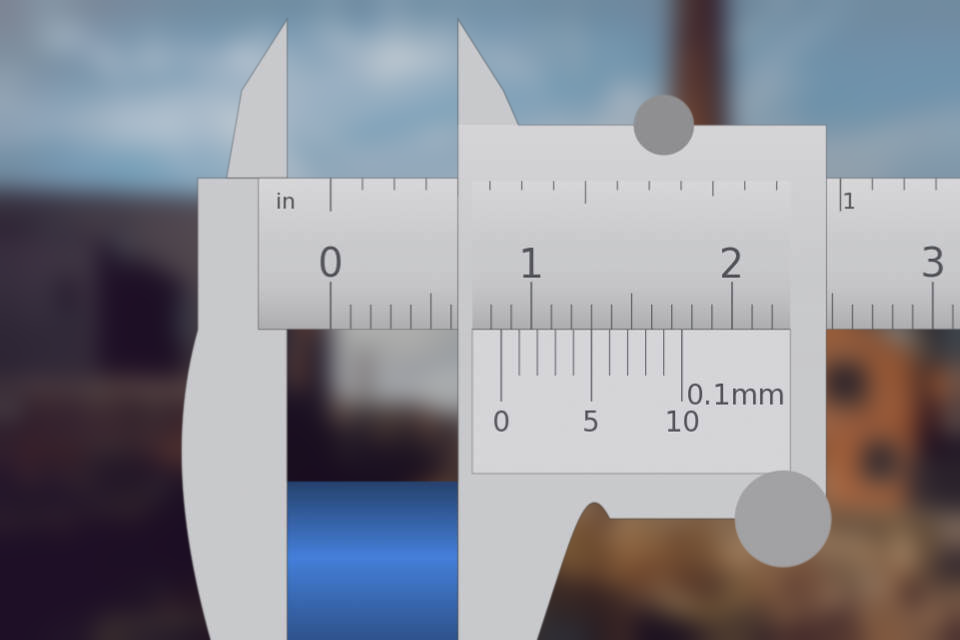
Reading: 8.5mm
